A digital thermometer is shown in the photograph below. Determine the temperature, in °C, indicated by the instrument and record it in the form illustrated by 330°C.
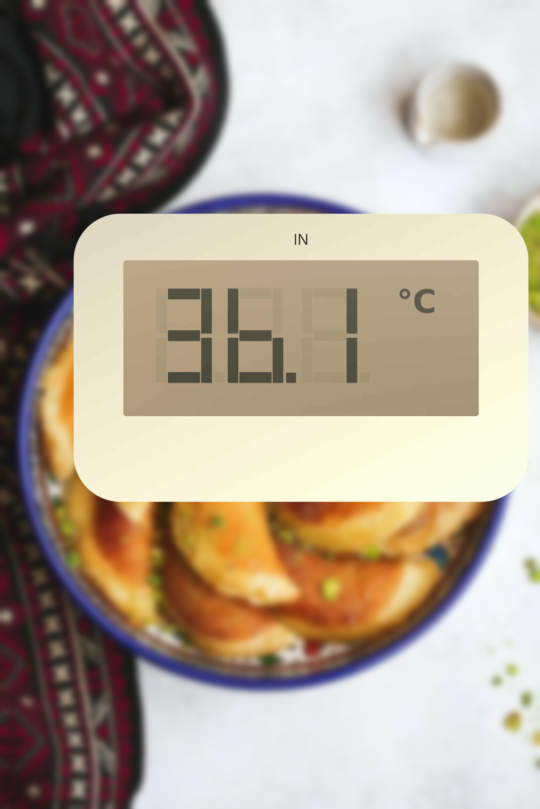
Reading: 36.1°C
